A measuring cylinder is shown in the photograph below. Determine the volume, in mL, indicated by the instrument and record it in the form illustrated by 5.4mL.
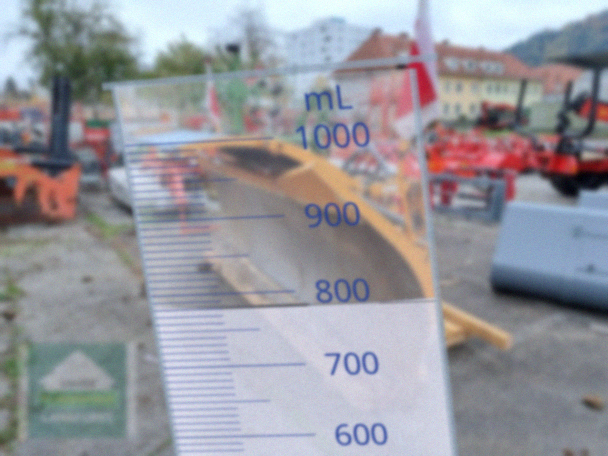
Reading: 780mL
